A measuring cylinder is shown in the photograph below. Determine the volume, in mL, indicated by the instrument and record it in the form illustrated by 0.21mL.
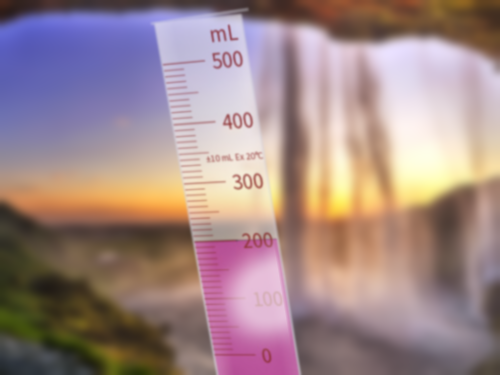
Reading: 200mL
